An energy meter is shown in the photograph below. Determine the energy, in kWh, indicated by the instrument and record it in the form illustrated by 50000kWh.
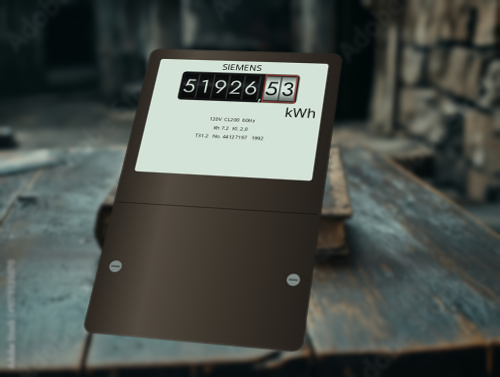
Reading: 51926.53kWh
